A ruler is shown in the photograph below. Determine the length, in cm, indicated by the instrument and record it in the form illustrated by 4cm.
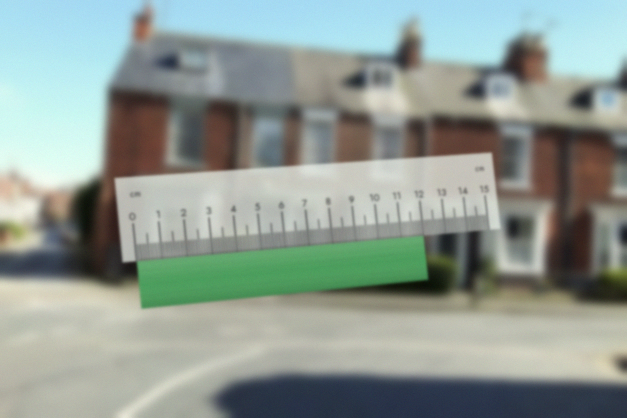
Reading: 12cm
